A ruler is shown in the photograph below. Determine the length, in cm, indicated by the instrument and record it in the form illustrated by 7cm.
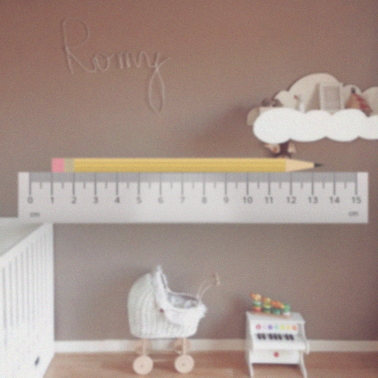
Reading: 12.5cm
